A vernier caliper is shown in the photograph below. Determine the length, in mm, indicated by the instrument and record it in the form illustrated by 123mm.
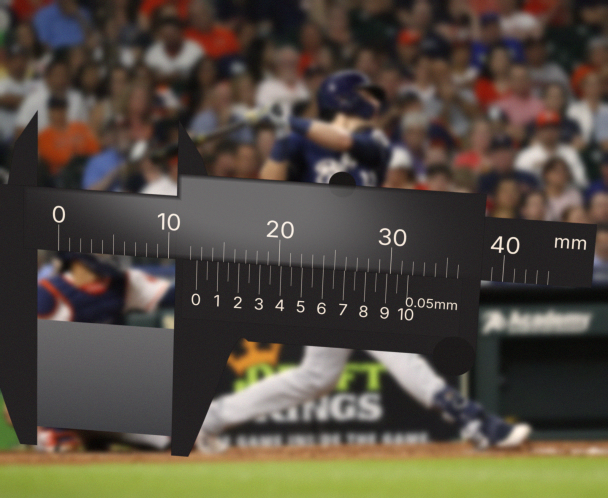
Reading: 12.6mm
